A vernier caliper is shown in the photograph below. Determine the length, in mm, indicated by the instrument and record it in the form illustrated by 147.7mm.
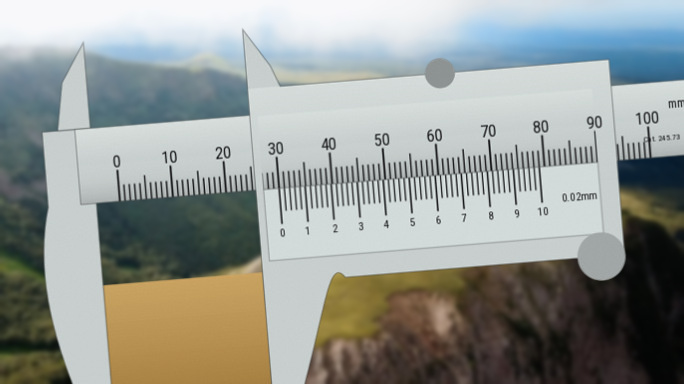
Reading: 30.0mm
